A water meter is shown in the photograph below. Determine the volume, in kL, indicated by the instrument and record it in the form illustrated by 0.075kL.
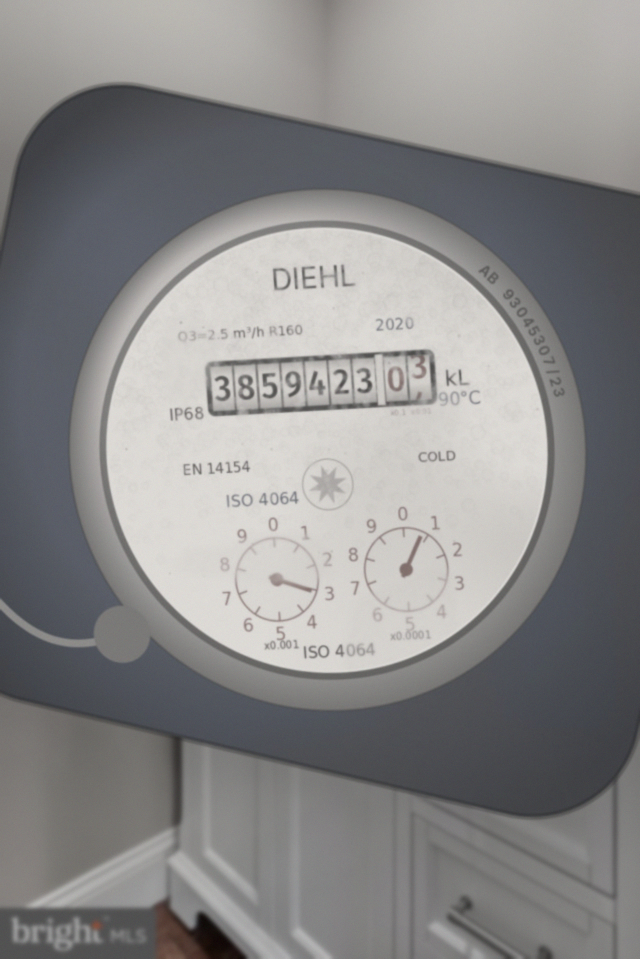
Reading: 3859423.0330kL
